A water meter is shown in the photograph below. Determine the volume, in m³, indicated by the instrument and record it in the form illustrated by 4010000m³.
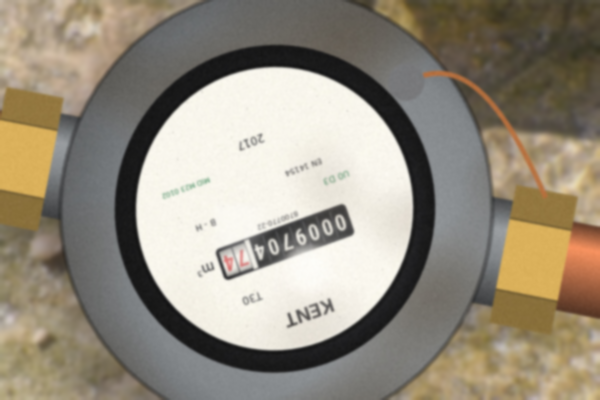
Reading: 9704.74m³
